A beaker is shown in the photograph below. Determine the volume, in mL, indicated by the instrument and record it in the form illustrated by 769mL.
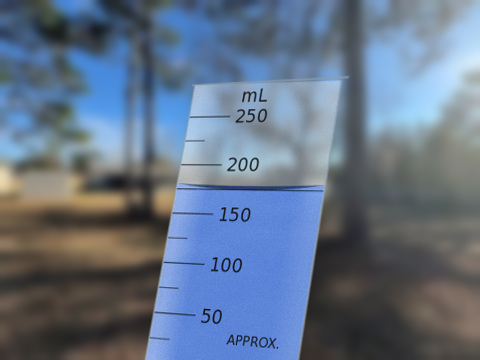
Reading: 175mL
